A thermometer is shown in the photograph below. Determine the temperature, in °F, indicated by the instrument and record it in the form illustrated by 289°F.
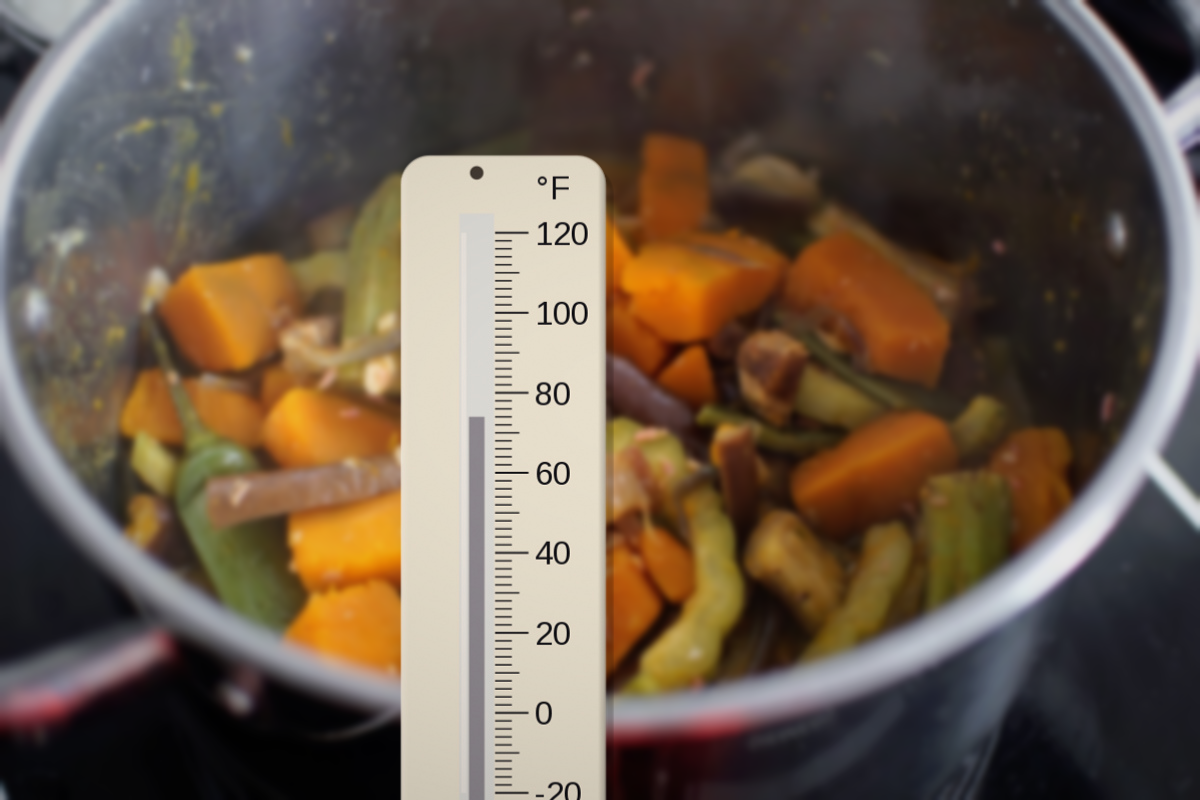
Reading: 74°F
